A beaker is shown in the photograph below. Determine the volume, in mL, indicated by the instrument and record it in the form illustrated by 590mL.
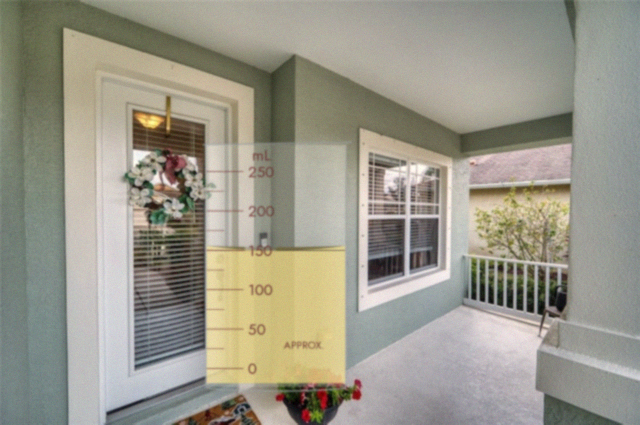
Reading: 150mL
